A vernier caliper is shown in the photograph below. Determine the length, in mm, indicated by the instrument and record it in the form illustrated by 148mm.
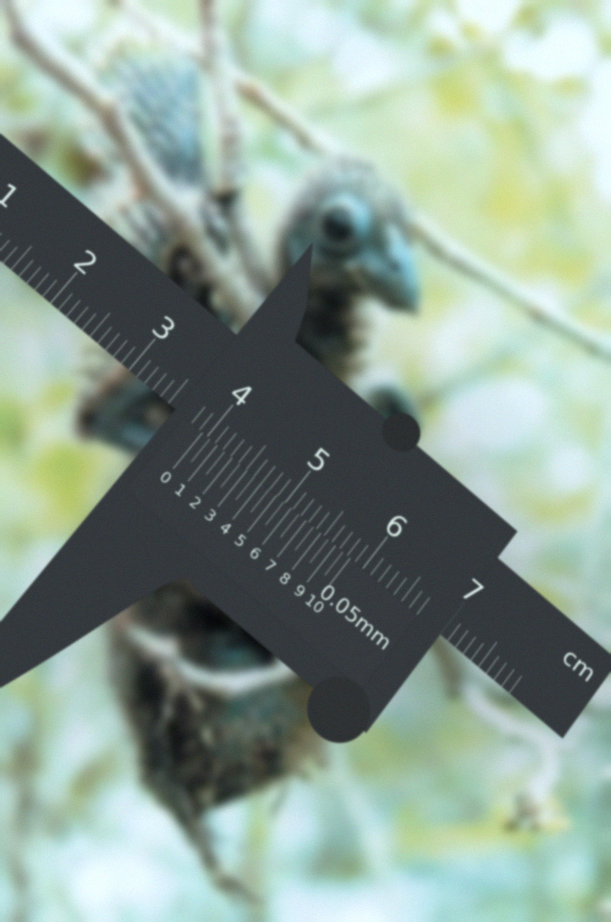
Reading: 39.4mm
